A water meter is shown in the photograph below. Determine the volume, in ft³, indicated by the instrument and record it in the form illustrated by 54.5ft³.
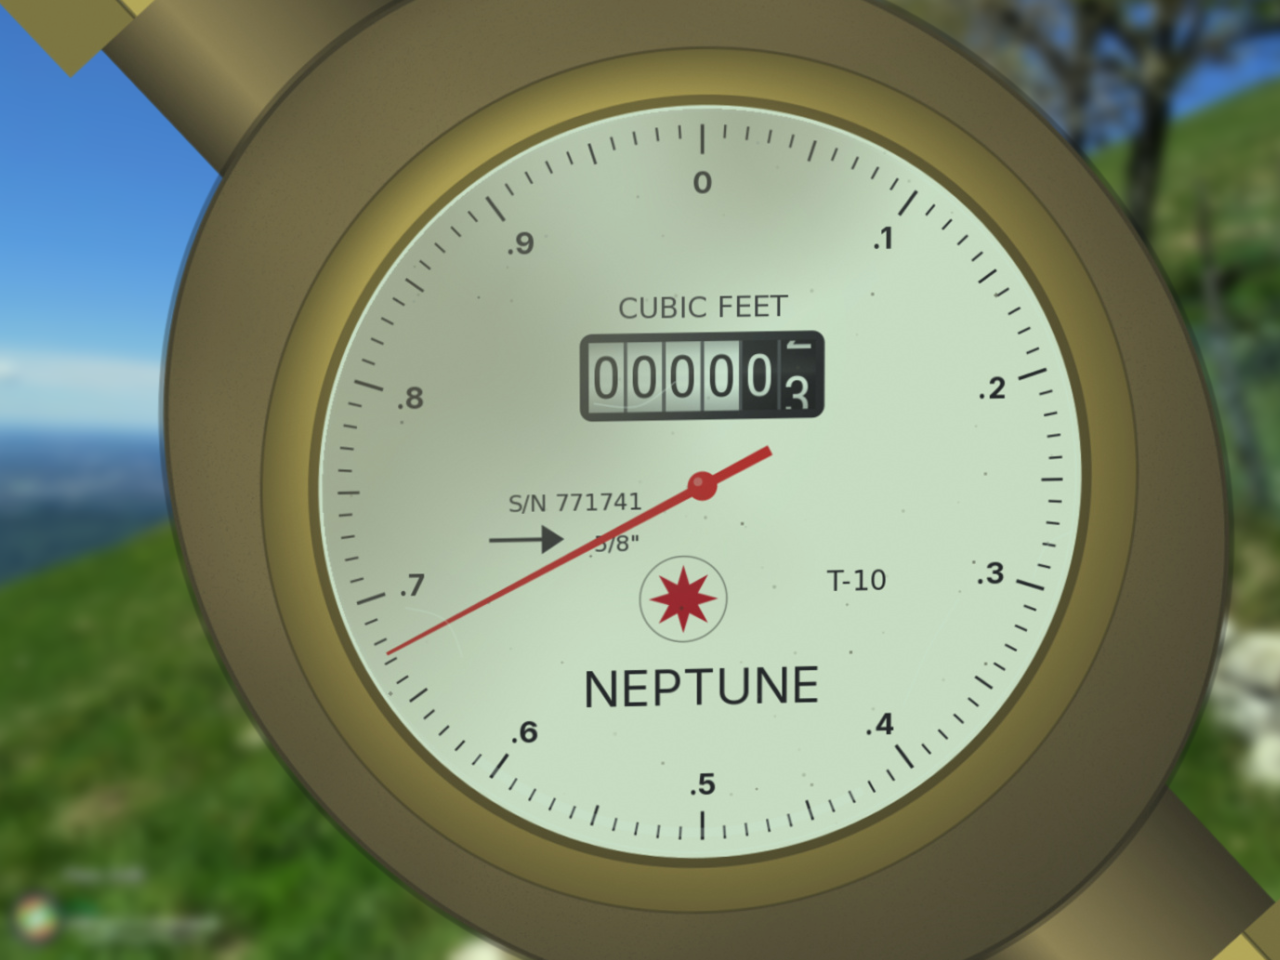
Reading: 2.67ft³
